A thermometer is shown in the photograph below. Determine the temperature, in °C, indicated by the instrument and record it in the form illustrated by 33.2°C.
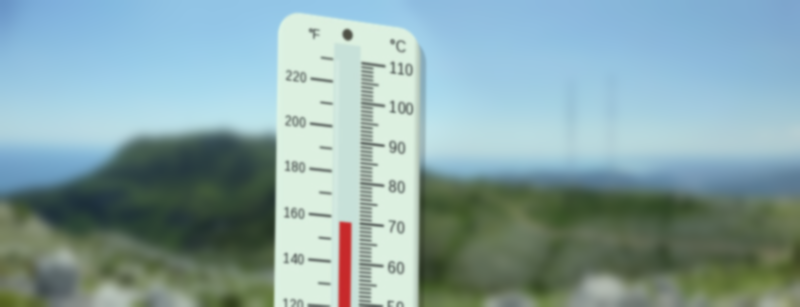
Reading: 70°C
